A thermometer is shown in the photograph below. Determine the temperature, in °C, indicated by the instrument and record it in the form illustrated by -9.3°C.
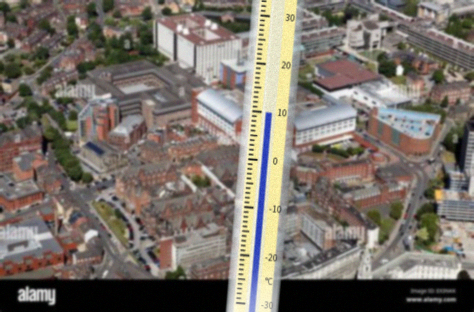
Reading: 10°C
